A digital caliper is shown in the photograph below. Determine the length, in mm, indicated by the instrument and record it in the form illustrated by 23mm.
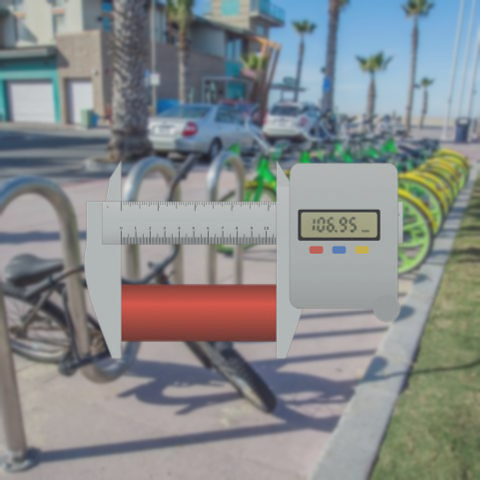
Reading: 106.95mm
